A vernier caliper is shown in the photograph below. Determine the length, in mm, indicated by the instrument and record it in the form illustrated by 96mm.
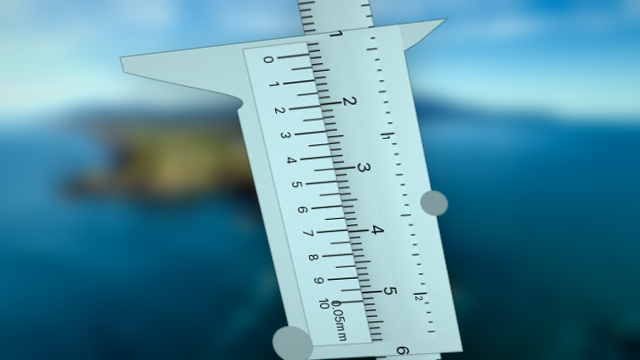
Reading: 12.4mm
